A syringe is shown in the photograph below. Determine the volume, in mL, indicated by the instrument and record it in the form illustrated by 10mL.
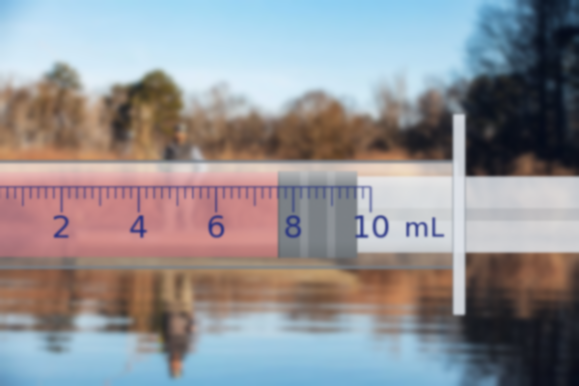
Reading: 7.6mL
